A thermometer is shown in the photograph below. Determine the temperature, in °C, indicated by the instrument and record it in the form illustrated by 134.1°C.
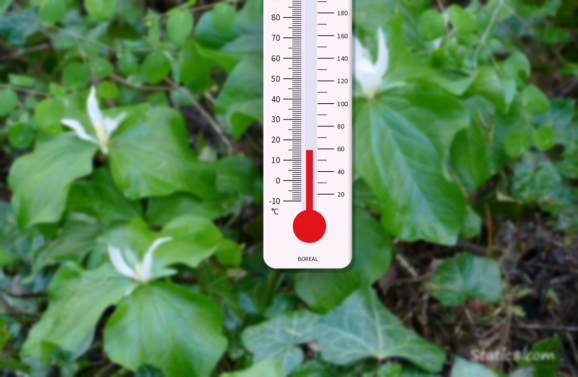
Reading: 15°C
